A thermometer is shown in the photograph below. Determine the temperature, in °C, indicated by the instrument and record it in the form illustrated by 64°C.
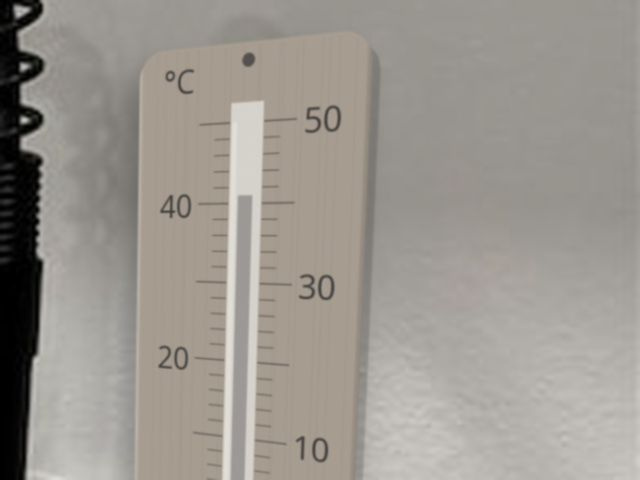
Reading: 41°C
